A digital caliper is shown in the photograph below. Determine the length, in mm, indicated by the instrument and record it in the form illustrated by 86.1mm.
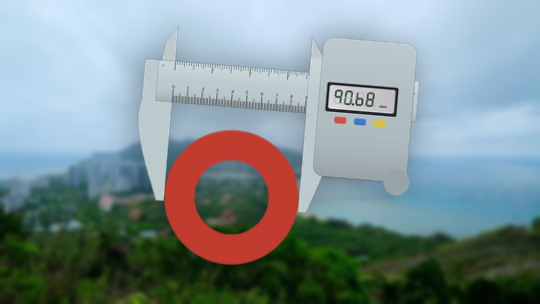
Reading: 90.68mm
